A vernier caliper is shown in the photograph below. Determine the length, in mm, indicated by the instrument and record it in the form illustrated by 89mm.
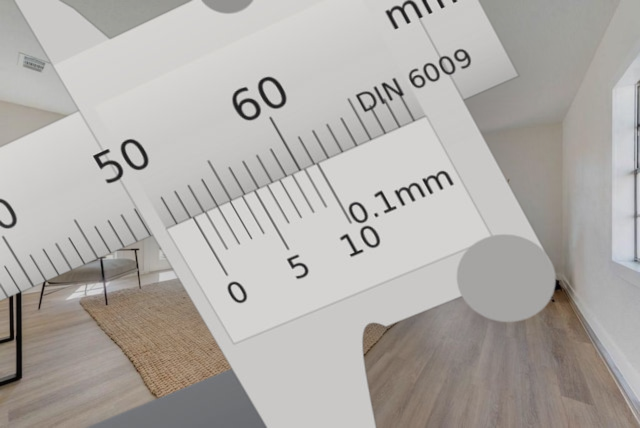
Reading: 52.2mm
